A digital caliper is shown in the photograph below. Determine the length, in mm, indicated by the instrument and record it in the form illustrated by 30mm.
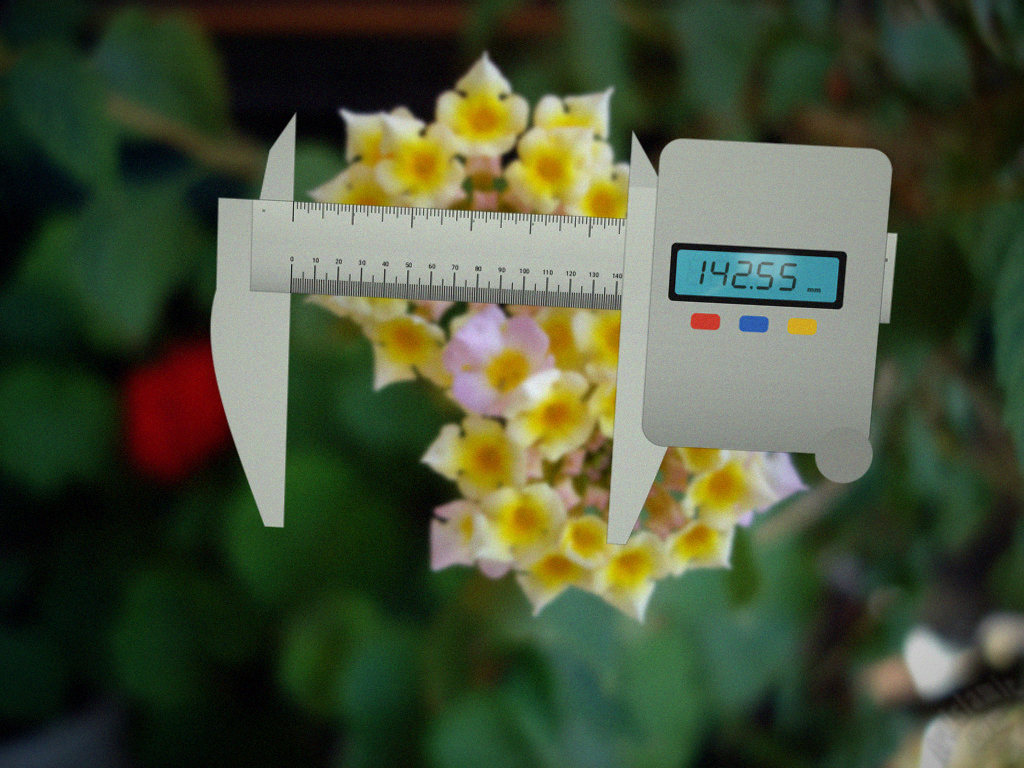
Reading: 142.55mm
